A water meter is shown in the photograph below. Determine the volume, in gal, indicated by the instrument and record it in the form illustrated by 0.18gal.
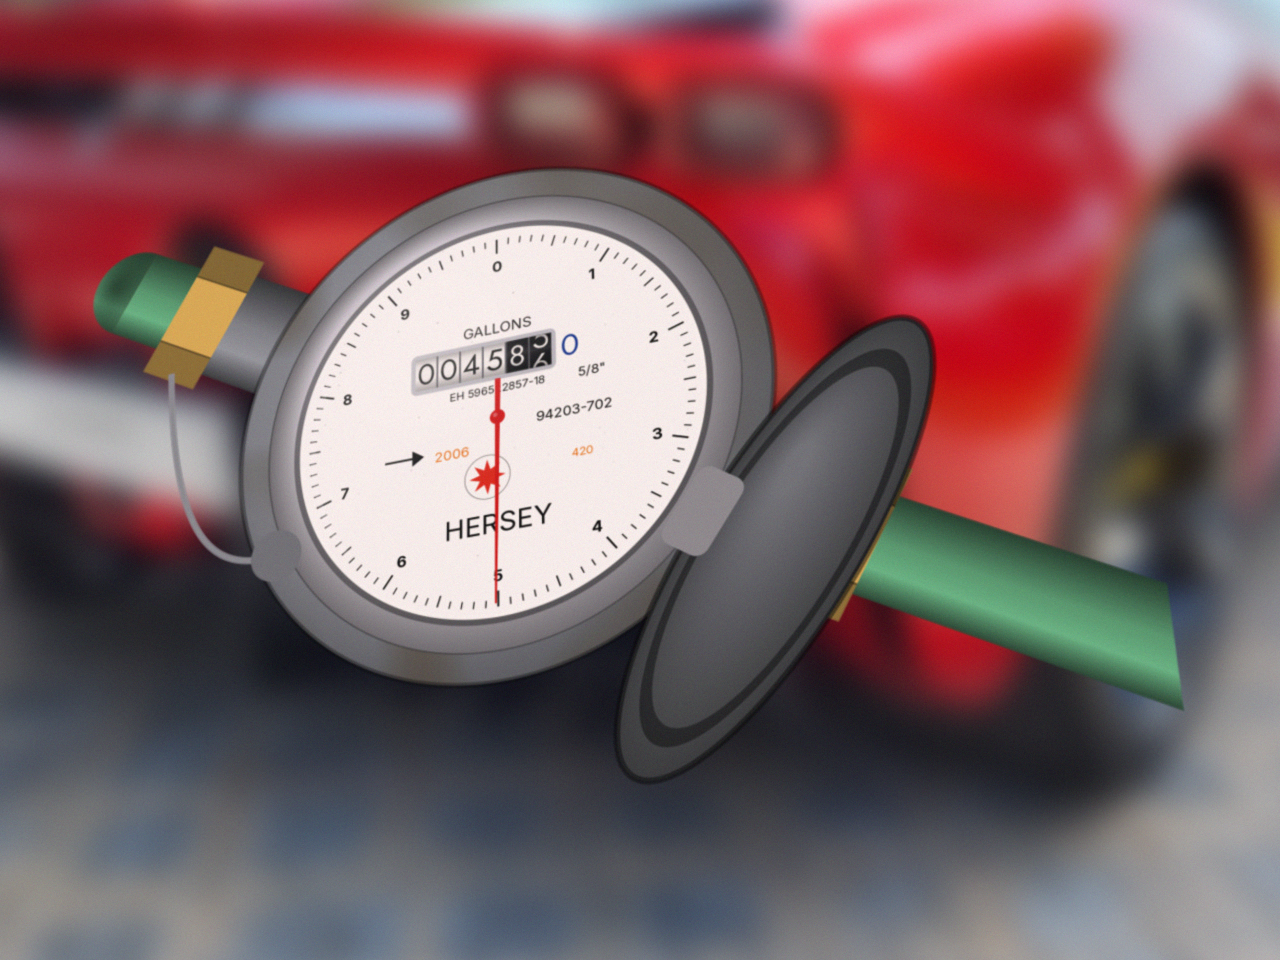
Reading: 45855.0gal
